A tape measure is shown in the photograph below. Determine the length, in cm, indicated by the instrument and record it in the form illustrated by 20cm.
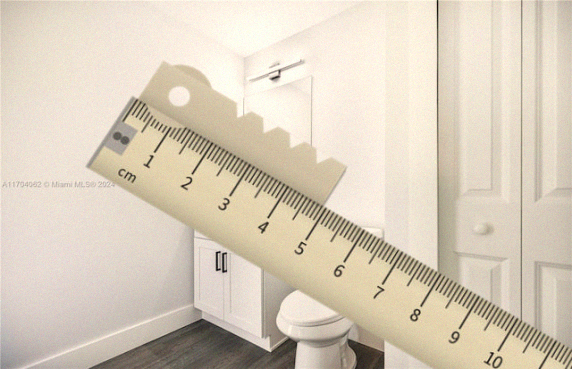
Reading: 4.9cm
